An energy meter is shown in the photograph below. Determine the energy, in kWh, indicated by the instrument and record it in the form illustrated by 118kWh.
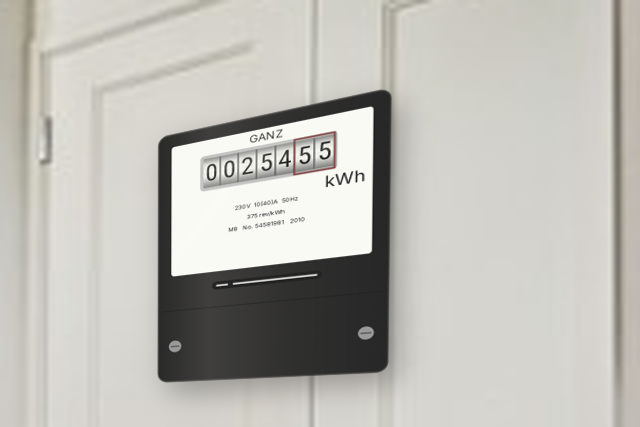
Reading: 254.55kWh
